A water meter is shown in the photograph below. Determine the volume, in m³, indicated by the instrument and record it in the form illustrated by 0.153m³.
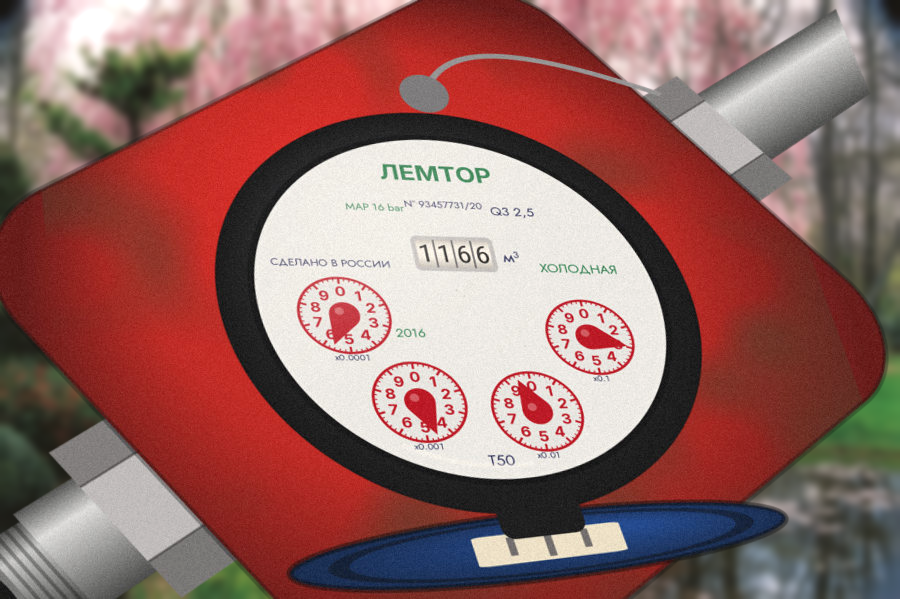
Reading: 1166.2945m³
